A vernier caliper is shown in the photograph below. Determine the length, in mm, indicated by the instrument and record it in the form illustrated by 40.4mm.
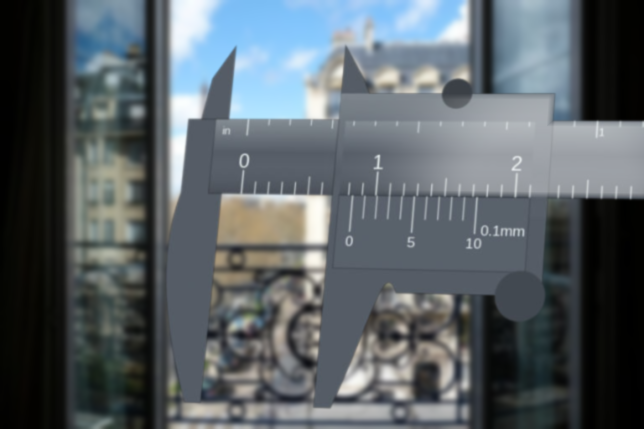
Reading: 8.3mm
